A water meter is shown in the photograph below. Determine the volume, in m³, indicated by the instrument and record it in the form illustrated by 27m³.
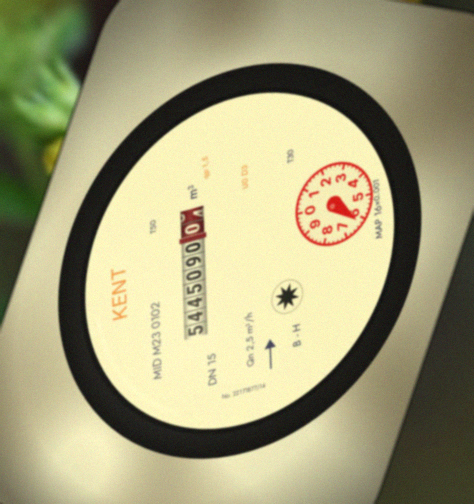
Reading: 5445090.036m³
